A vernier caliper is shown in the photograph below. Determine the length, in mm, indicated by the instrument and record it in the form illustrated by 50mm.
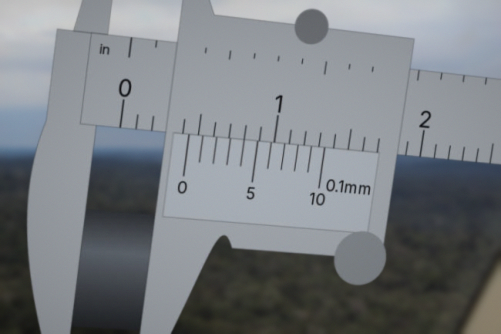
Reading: 4.4mm
